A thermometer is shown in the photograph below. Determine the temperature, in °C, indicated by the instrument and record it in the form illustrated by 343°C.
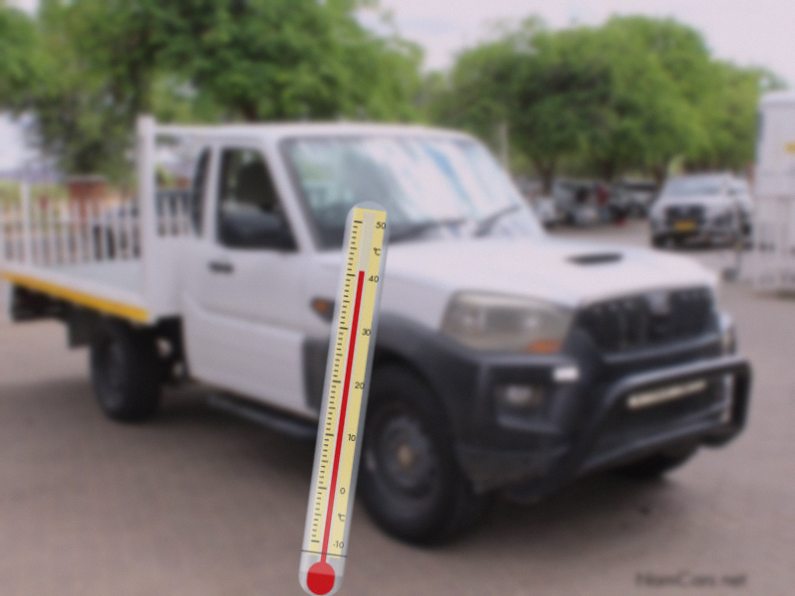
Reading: 41°C
